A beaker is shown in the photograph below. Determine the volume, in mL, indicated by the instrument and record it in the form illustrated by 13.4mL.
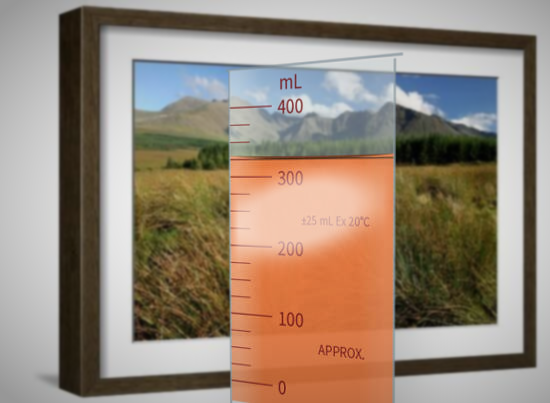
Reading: 325mL
